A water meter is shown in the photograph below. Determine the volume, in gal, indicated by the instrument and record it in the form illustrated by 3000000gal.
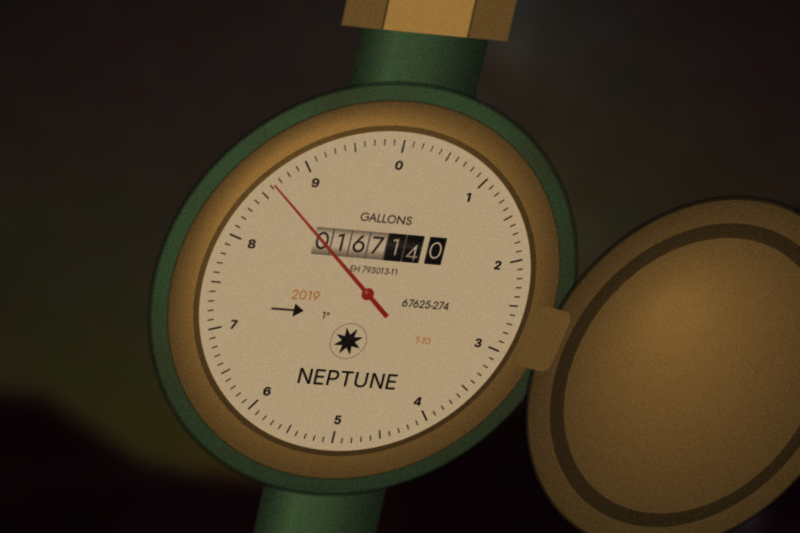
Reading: 167138.6gal
